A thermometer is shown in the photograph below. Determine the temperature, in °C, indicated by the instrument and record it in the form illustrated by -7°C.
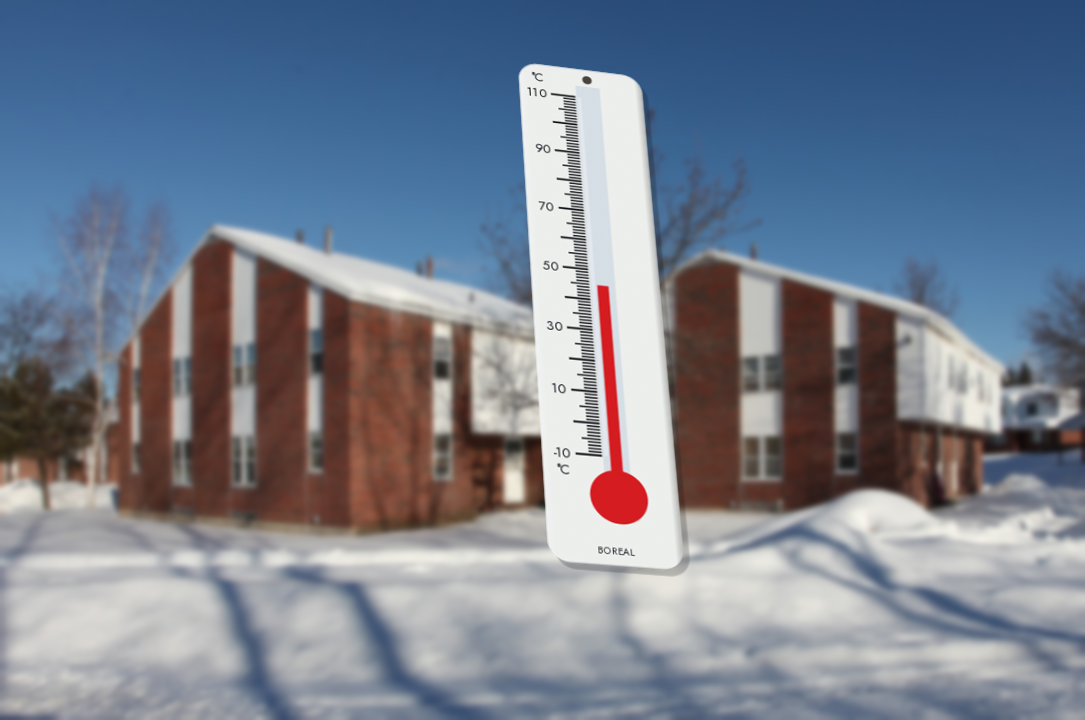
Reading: 45°C
